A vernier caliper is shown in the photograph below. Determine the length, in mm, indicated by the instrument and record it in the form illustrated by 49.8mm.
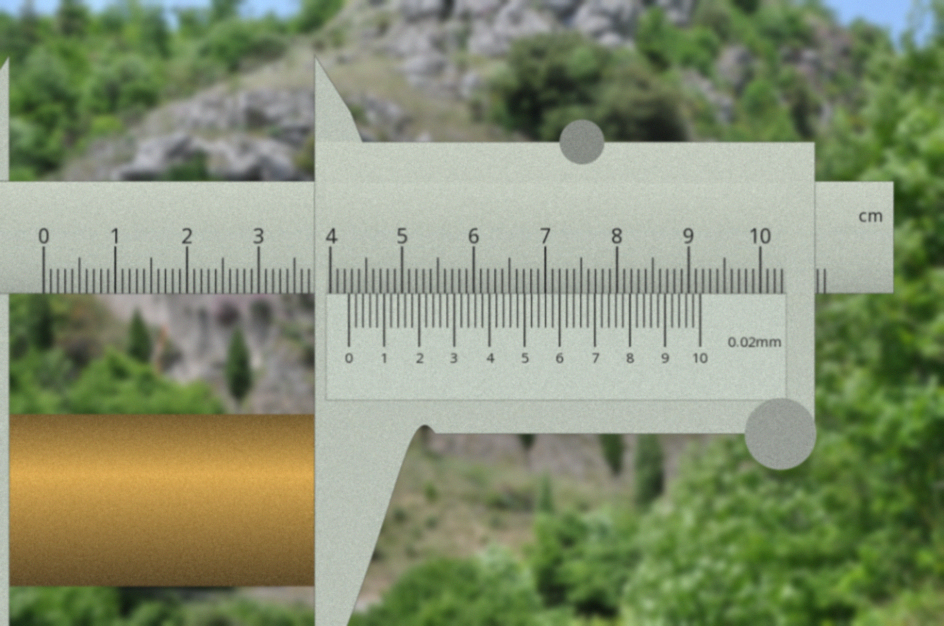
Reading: 42.6mm
